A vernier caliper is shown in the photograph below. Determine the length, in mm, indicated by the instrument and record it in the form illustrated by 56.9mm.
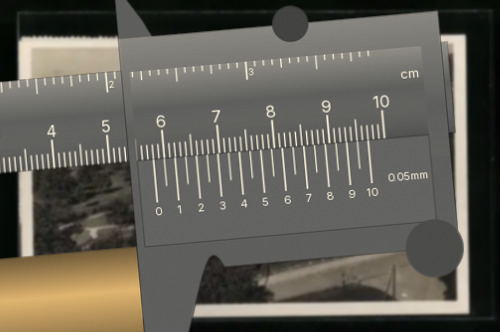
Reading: 58.0mm
